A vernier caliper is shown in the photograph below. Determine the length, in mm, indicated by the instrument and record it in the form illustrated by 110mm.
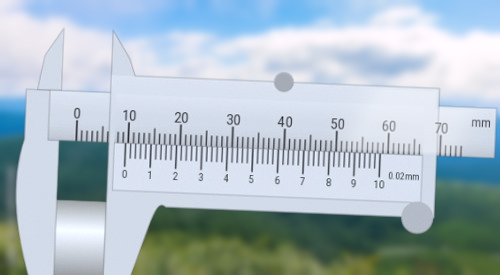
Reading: 9.5mm
